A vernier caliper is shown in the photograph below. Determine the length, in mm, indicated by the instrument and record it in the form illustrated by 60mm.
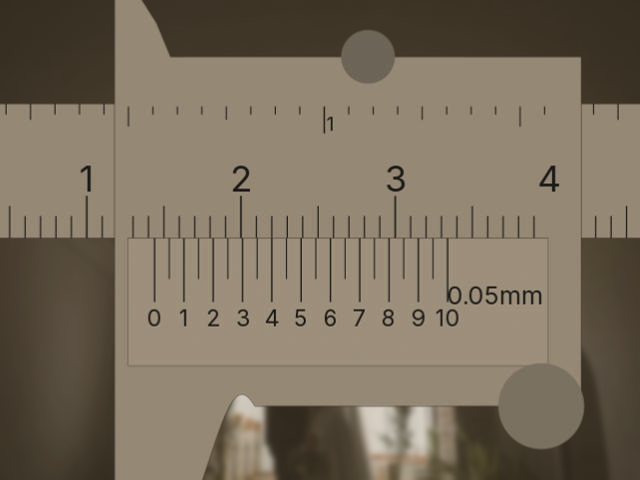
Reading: 14.4mm
